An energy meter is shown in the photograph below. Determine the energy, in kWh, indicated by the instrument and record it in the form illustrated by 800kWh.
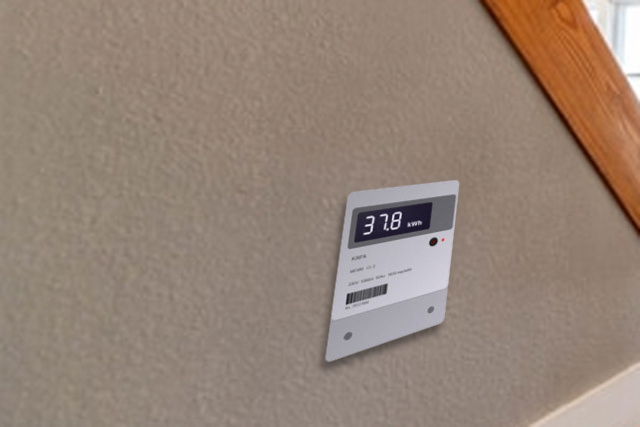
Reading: 37.8kWh
